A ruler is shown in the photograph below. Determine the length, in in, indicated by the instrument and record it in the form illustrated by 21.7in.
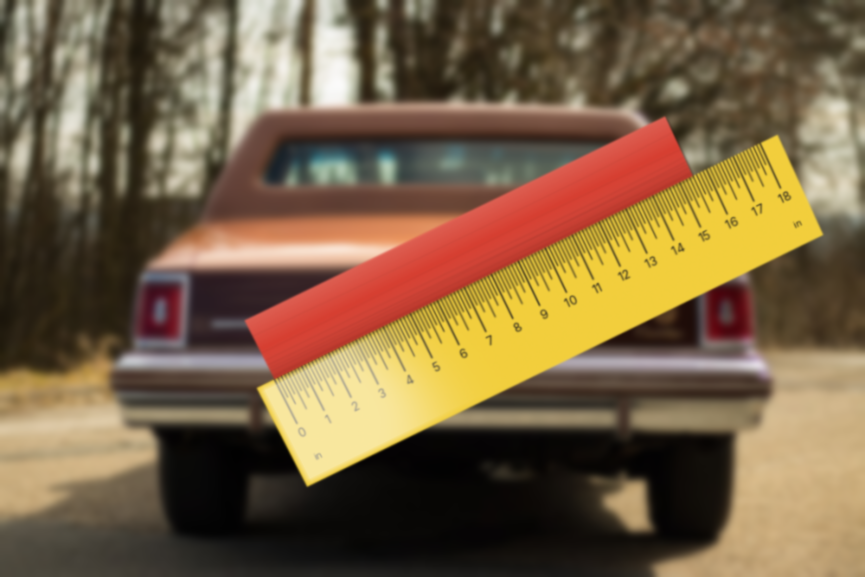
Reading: 15.5in
